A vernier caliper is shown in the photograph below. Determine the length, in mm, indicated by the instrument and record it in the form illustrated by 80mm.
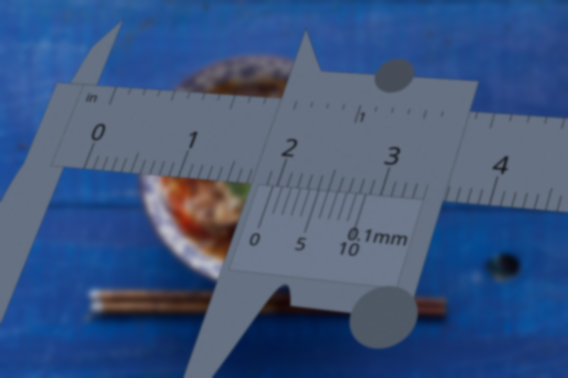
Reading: 19.6mm
